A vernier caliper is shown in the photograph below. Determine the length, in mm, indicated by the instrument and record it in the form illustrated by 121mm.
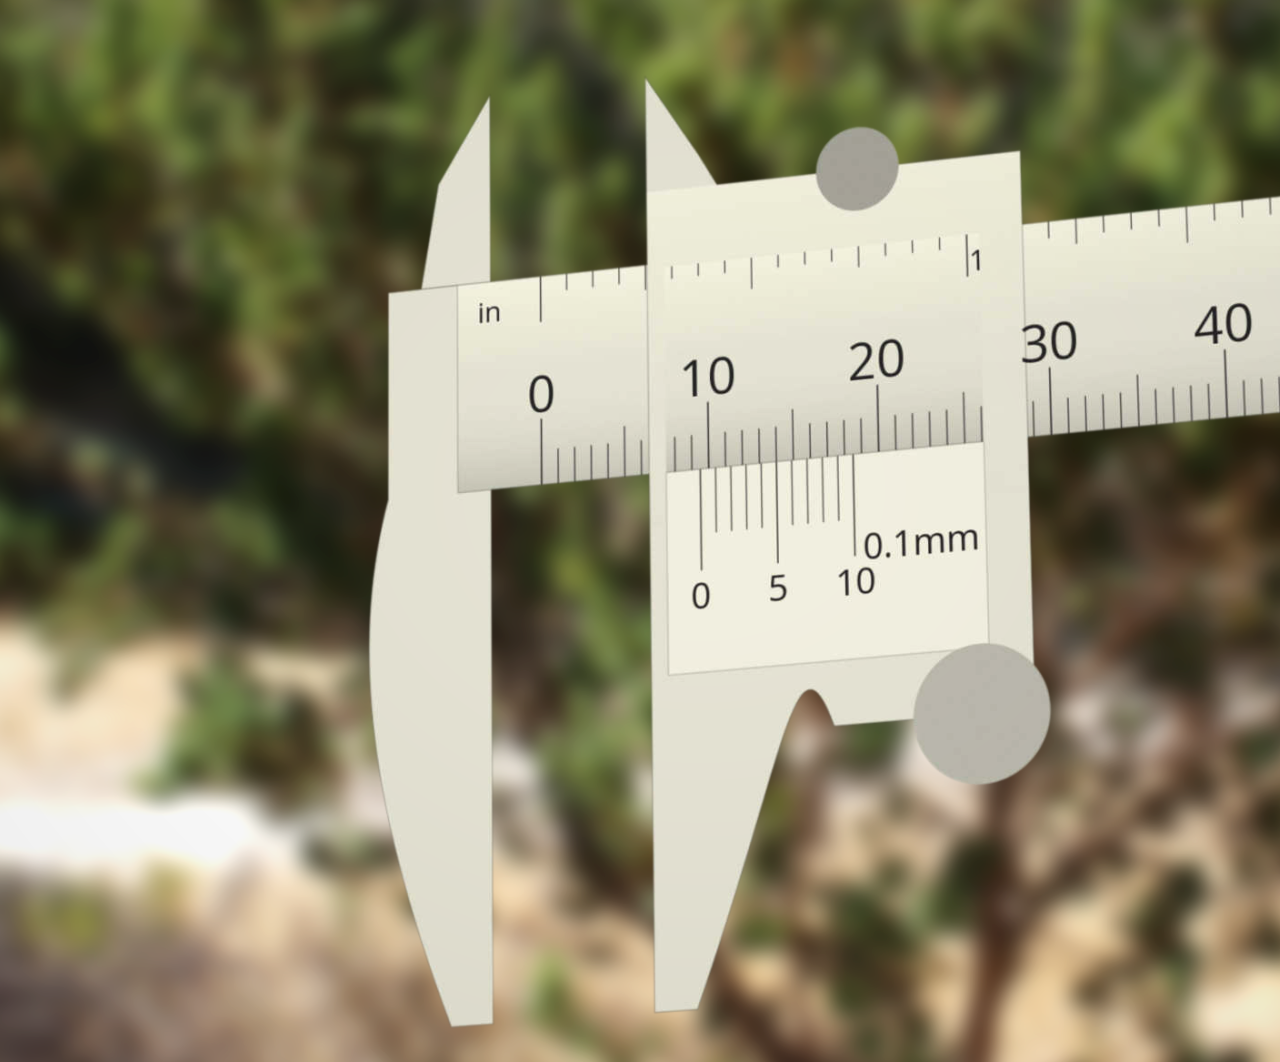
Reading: 9.5mm
